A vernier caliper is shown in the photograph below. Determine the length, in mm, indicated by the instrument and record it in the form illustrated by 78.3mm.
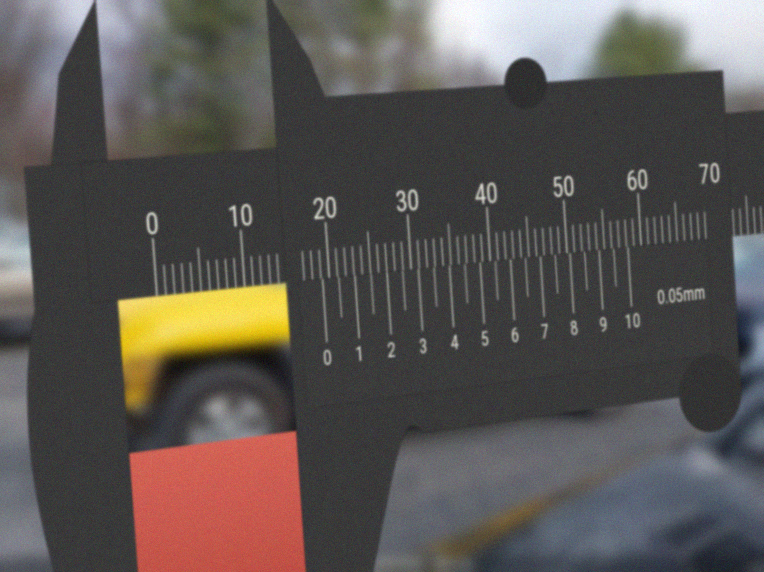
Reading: 19.2mm
